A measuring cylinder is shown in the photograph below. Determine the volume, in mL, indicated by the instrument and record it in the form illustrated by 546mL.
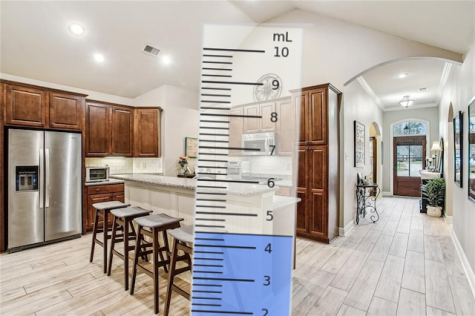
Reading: 4.4mL
